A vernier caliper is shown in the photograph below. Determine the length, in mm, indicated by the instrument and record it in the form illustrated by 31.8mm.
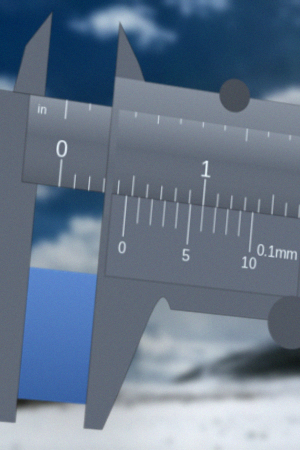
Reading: 4.6mm
